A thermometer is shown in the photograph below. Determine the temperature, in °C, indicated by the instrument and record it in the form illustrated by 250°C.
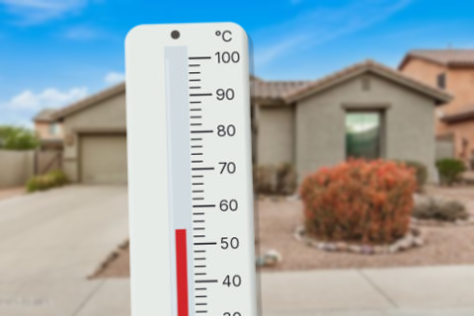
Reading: 54°C
